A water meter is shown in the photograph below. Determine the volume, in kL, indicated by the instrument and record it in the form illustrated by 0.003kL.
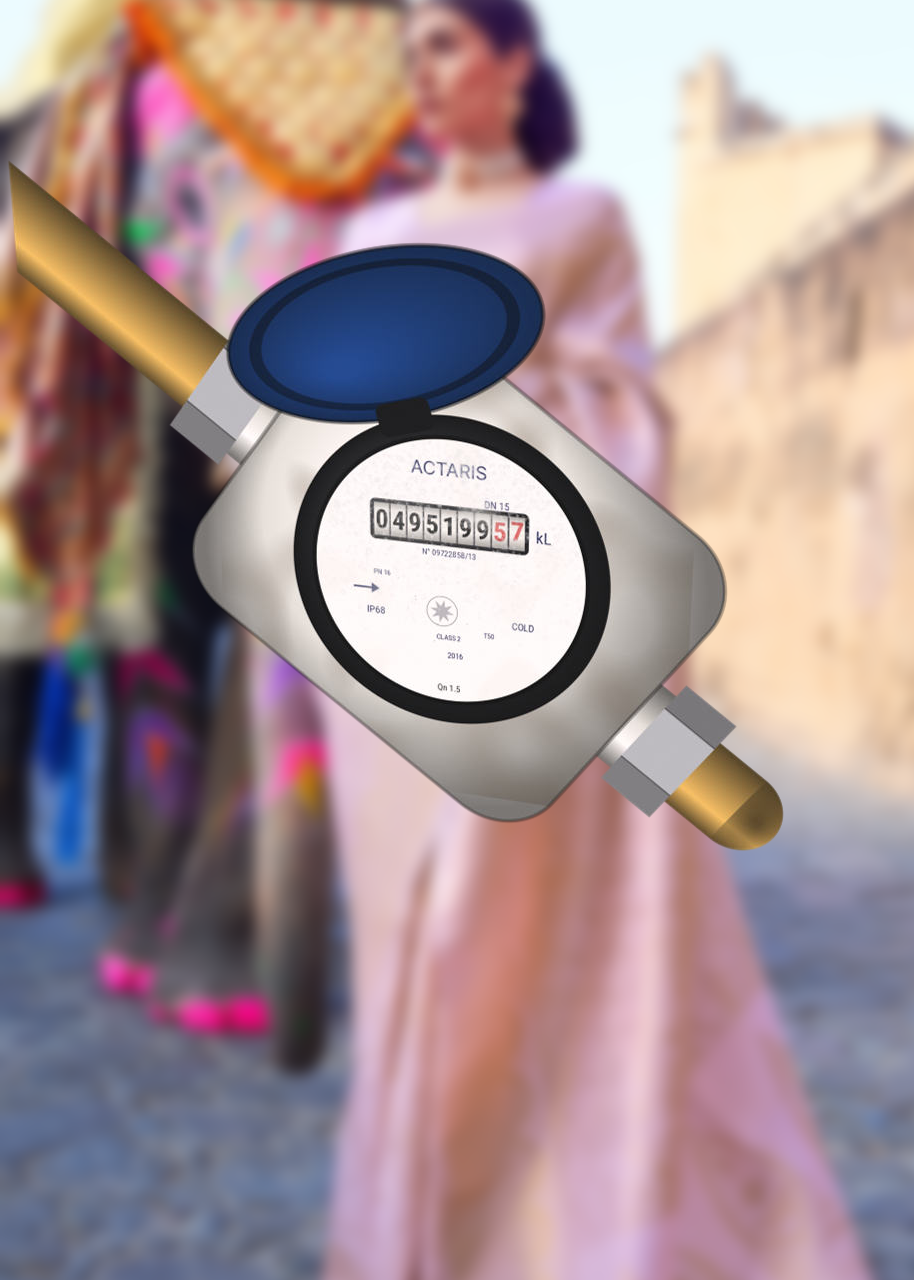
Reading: 495199.57kL
